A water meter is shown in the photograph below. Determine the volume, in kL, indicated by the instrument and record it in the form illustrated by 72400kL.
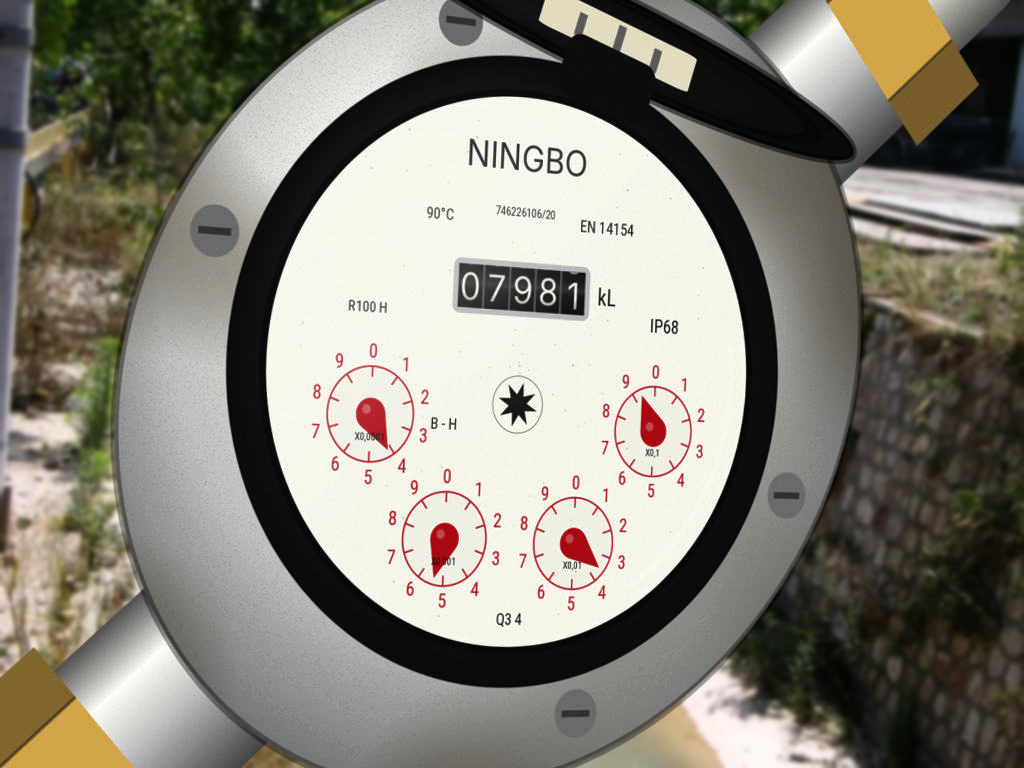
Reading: 7980.9354kL
